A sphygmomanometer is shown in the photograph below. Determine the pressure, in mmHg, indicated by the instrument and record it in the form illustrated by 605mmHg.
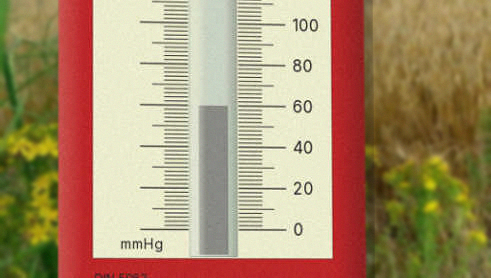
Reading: 60mmHg
